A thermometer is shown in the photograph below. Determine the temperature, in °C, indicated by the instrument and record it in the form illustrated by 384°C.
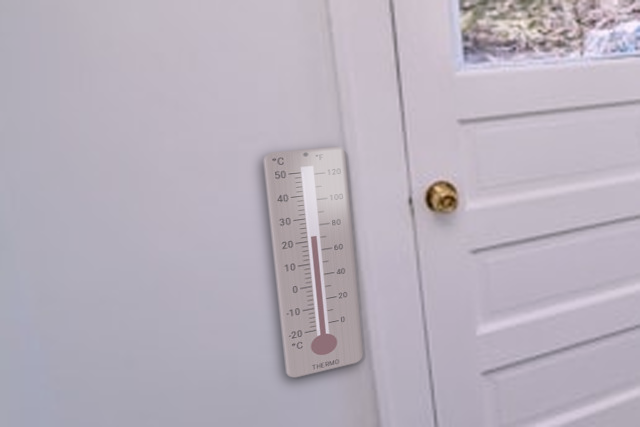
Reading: 22°C
